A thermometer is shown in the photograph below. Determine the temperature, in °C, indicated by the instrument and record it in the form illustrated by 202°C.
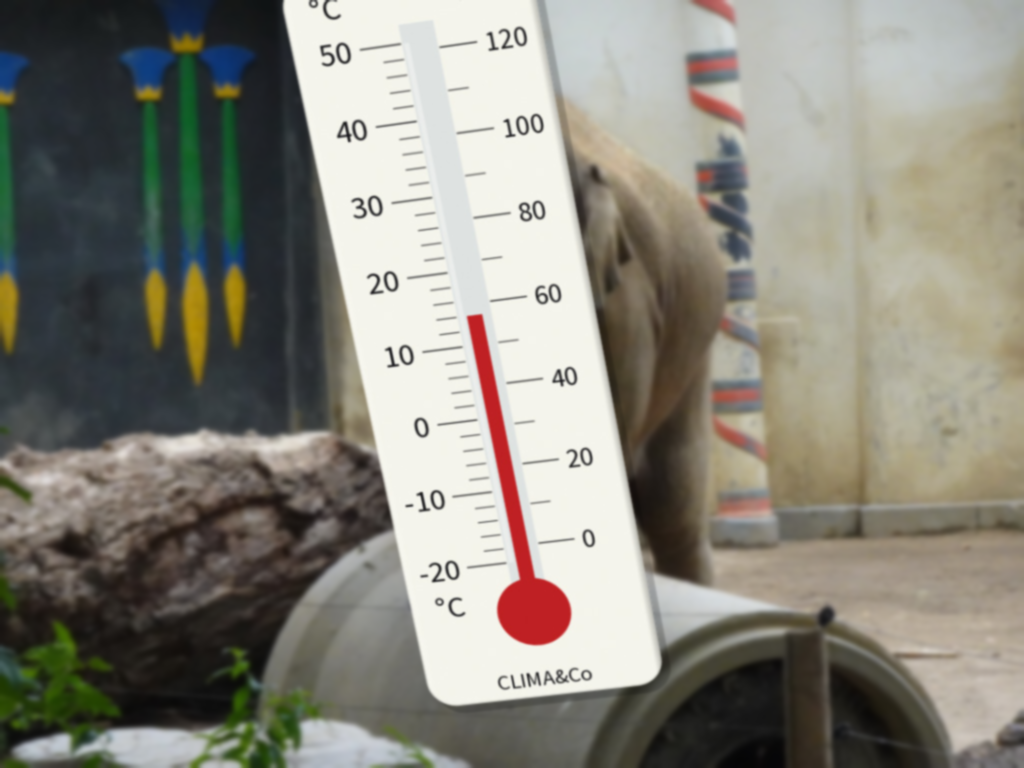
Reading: 14°C
